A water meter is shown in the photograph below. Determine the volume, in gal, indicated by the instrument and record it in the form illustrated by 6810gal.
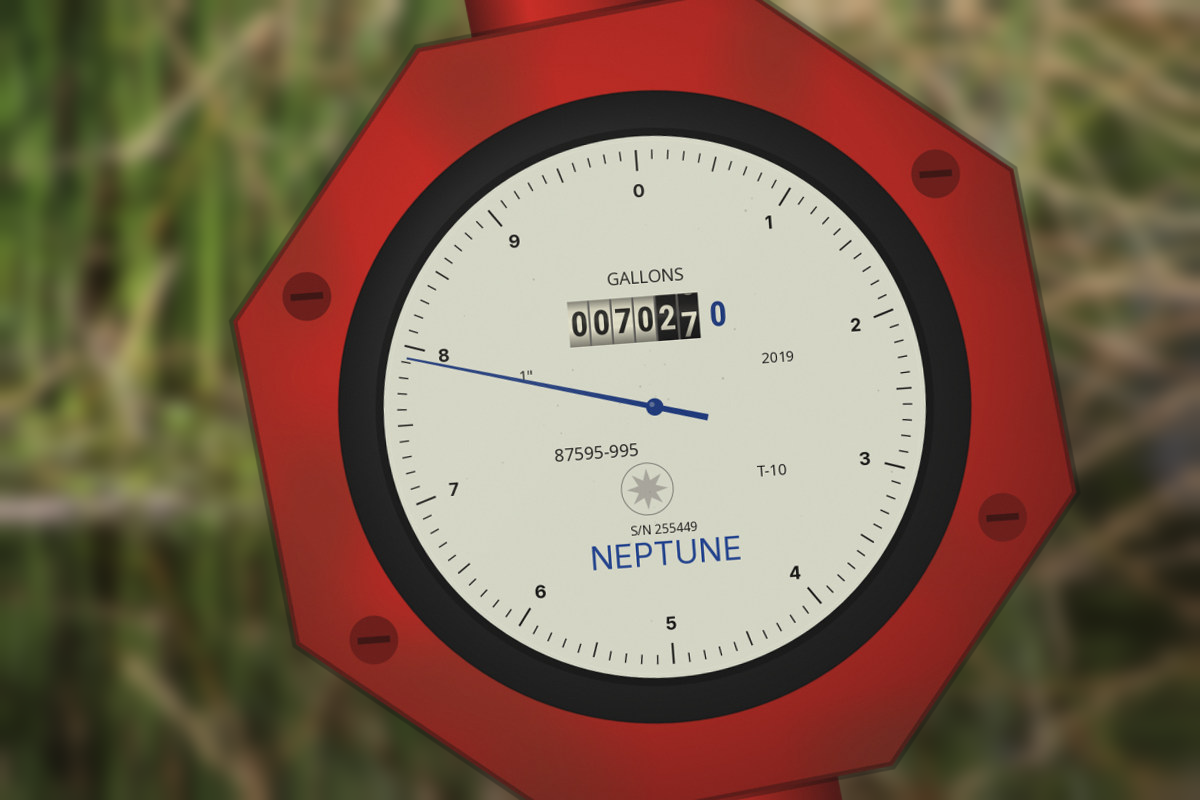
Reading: 70267.9gal
